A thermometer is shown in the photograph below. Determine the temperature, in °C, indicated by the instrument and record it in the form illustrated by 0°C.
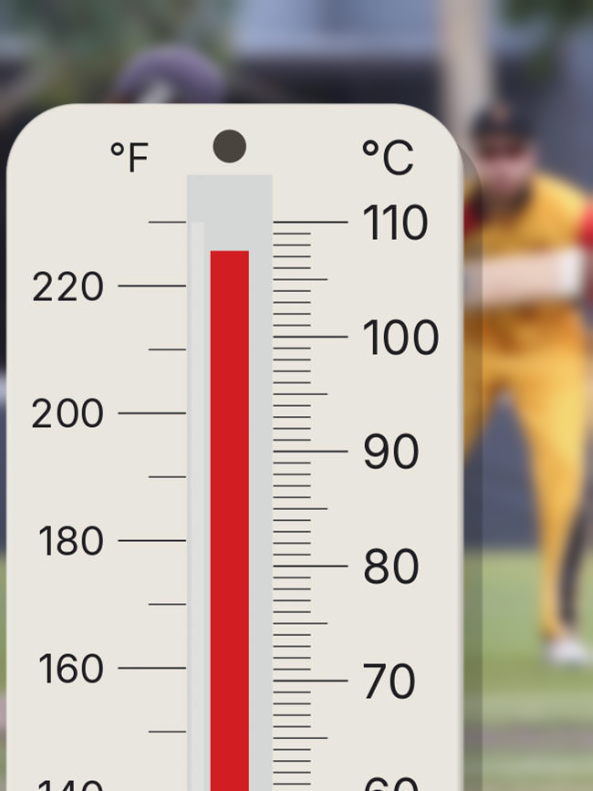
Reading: 107.5°C
